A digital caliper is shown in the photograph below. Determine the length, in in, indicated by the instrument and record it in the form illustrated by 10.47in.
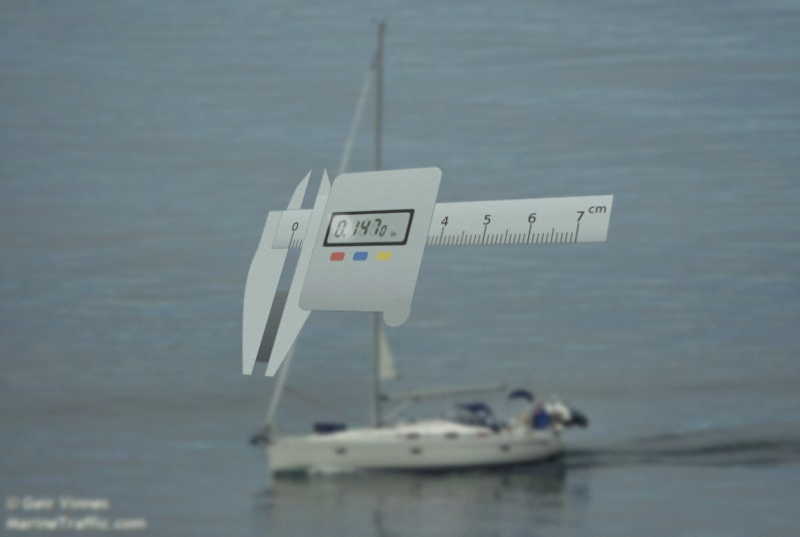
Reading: 0.1470in
